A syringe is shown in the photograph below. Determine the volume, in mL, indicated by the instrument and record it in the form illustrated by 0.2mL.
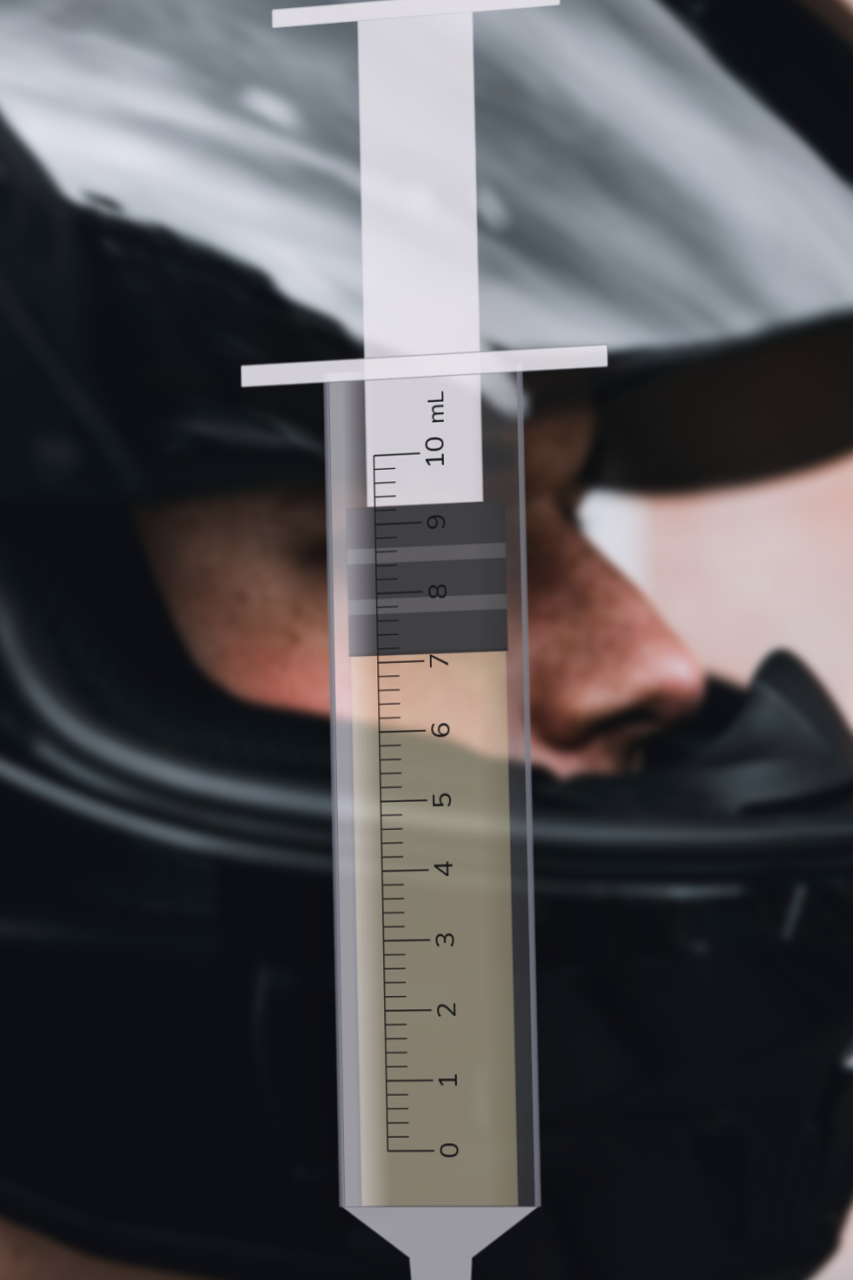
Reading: 7.1mL
